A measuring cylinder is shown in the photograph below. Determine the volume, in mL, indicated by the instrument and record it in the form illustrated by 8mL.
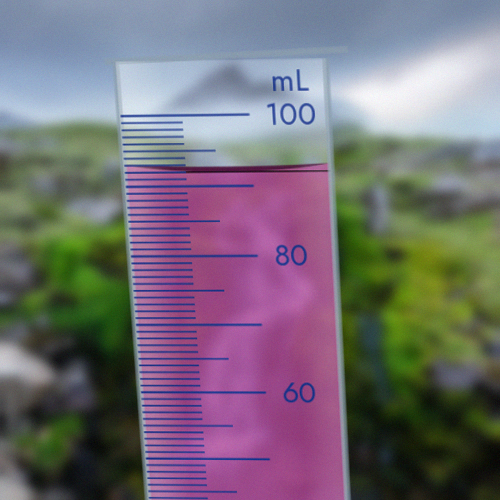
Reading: 92mL
